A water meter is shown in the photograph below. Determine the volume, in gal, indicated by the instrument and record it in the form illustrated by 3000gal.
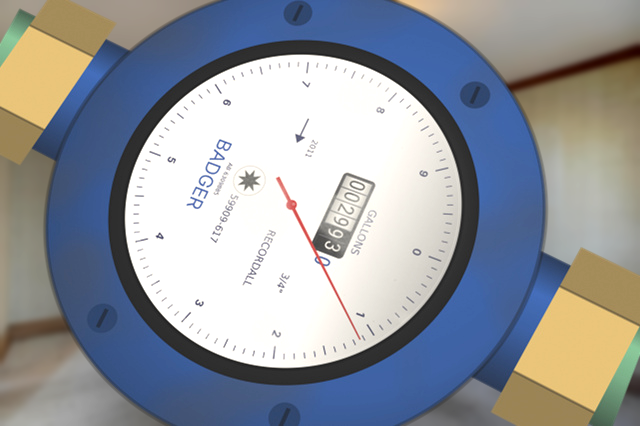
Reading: 29931.1gal
